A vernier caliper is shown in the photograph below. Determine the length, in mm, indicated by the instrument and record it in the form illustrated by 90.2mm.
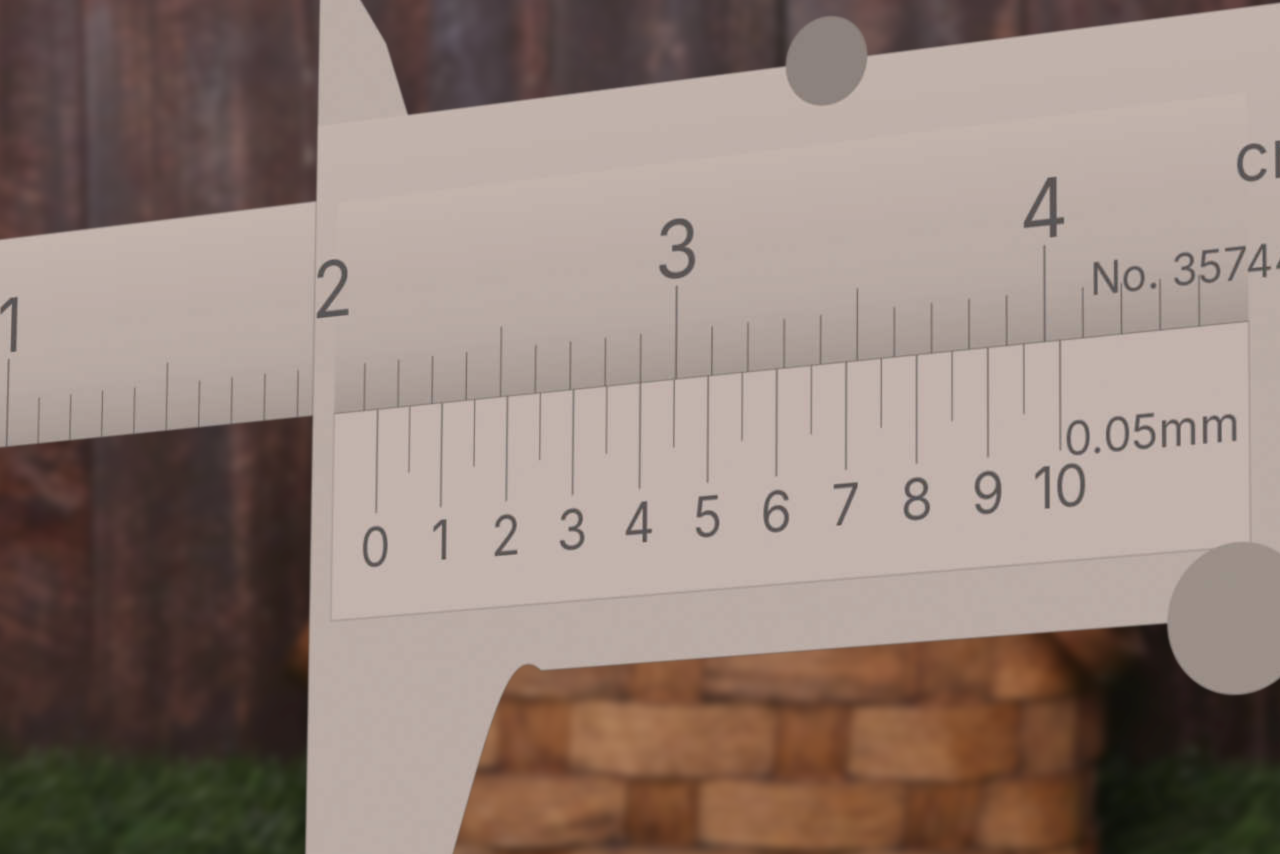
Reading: 21.40mm
